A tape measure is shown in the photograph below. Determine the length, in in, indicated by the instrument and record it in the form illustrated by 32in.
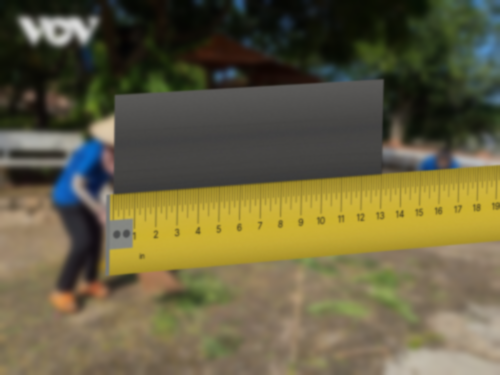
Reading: 13in
